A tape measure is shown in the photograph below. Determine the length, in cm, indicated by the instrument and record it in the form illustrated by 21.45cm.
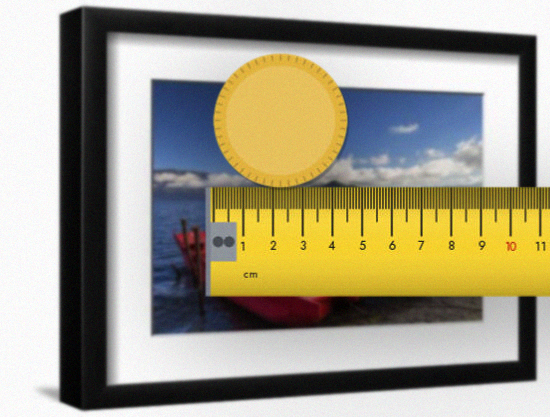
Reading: 4.5cm
